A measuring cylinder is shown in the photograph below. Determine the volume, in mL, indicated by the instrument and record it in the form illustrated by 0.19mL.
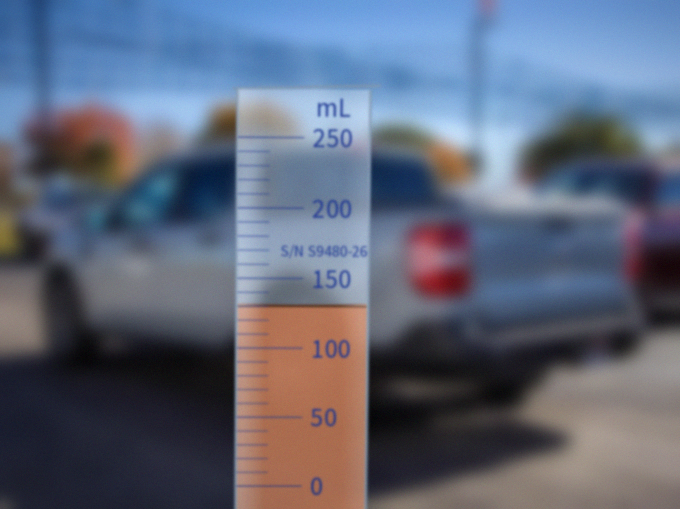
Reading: 130mL
